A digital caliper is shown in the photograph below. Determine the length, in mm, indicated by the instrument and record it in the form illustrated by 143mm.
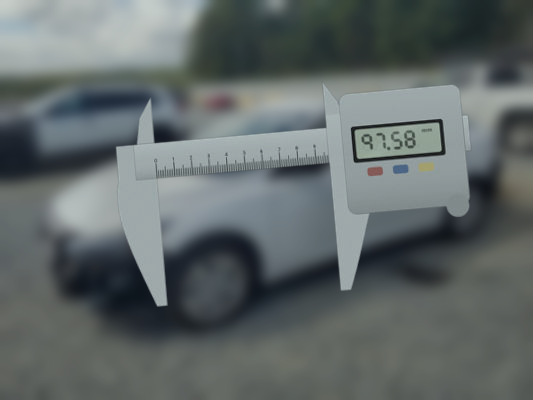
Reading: 97.58mm
